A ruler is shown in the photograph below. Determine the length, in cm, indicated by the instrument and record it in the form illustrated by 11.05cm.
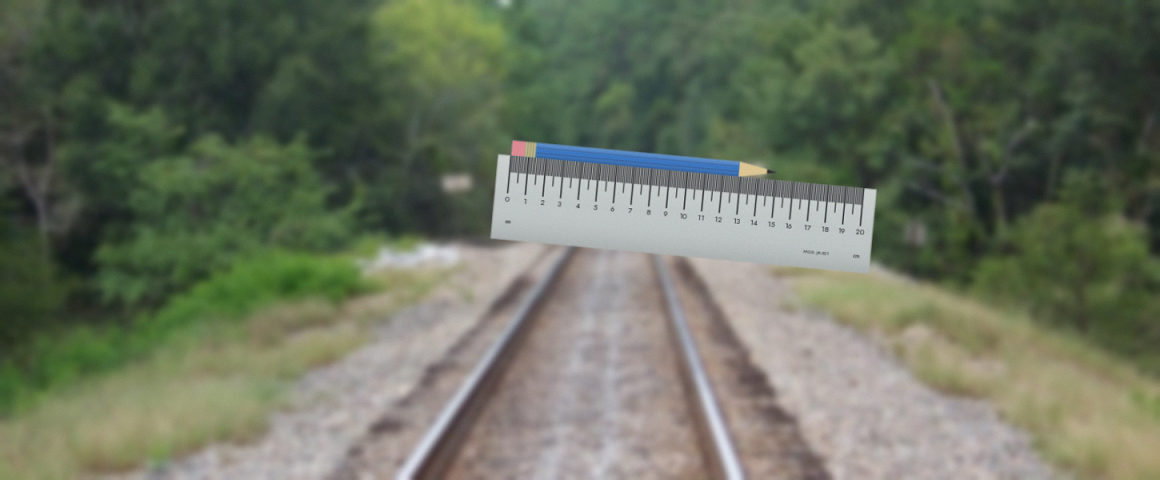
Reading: 15cm
